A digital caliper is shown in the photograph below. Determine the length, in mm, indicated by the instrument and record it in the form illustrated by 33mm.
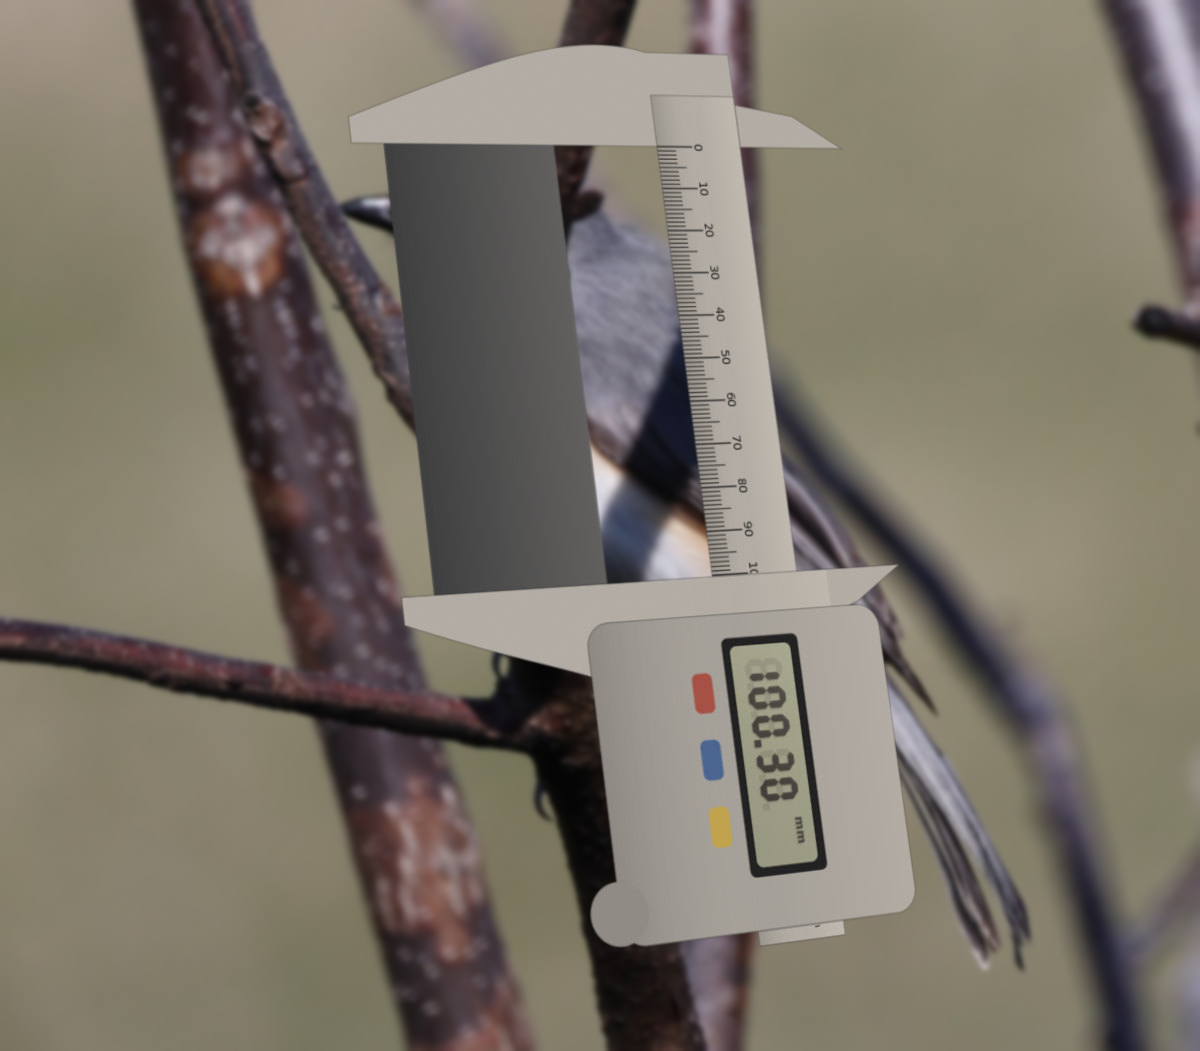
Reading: 100.30mm
